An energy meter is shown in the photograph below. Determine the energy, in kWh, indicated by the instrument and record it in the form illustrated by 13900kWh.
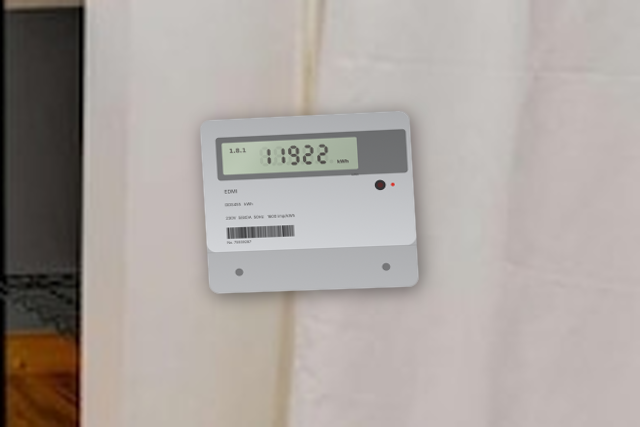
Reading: 11922kWh
